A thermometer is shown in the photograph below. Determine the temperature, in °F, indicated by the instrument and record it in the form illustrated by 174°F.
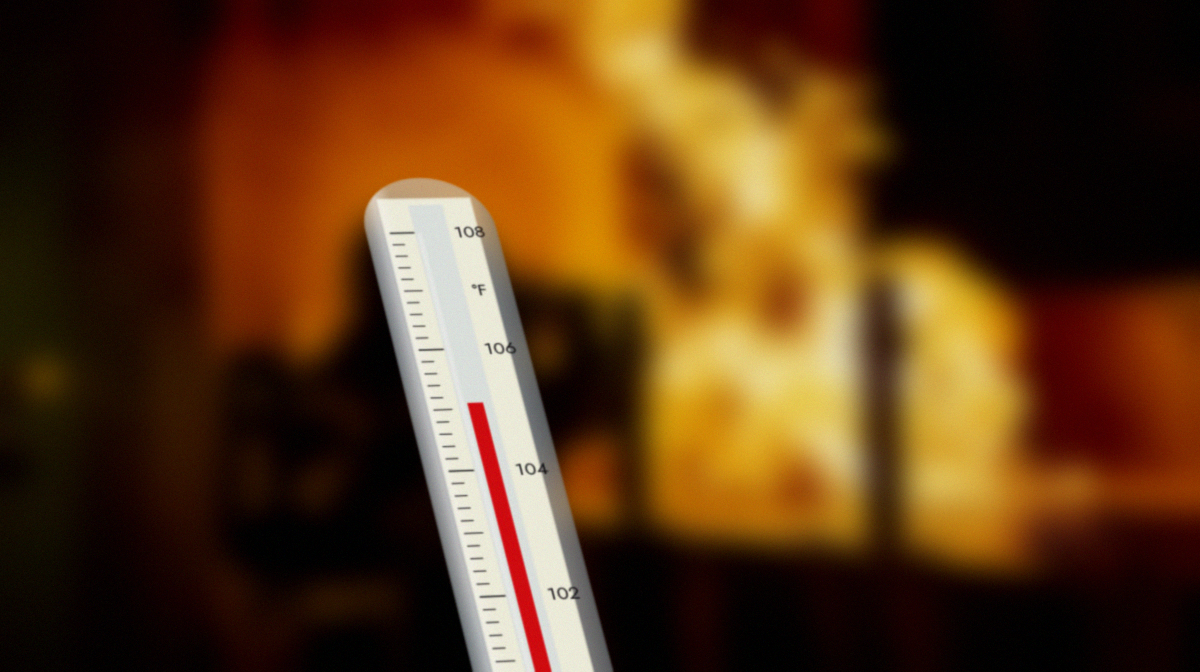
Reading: 105.1°F
